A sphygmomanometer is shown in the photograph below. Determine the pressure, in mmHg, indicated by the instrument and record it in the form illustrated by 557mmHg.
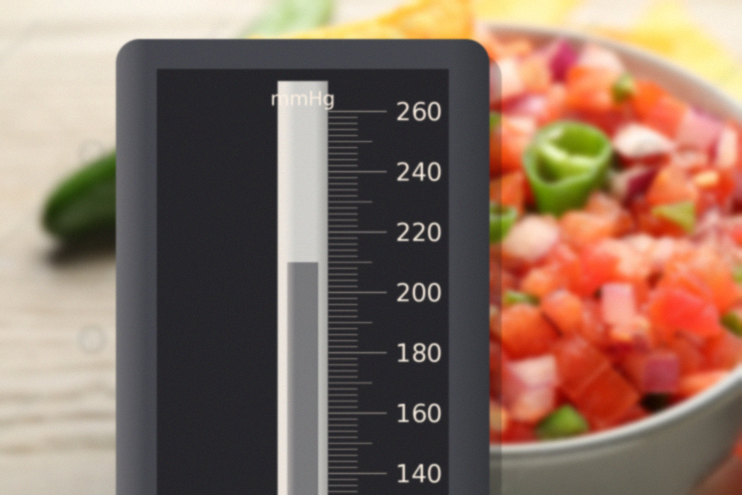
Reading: 210mmHg
